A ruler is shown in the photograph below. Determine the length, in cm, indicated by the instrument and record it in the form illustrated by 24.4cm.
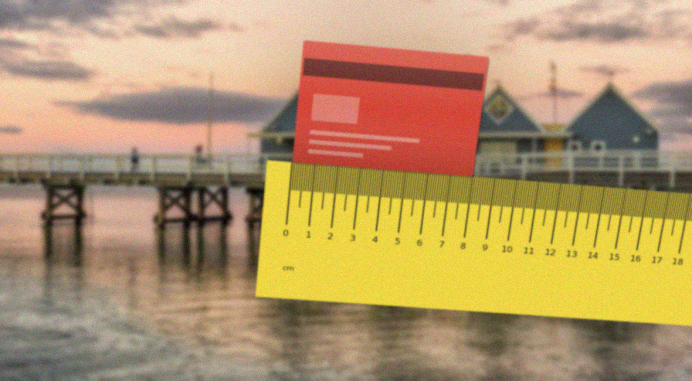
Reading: 8cm
